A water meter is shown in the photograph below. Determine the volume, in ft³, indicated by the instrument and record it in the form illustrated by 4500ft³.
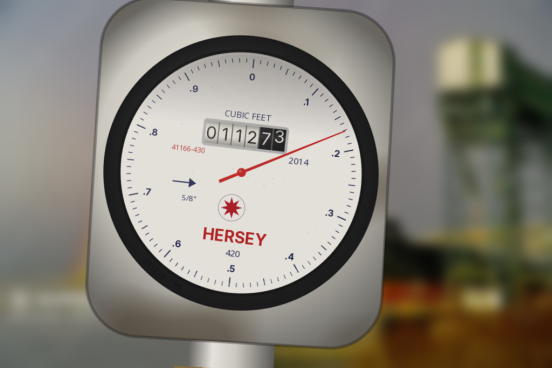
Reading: 11273.17ft³
